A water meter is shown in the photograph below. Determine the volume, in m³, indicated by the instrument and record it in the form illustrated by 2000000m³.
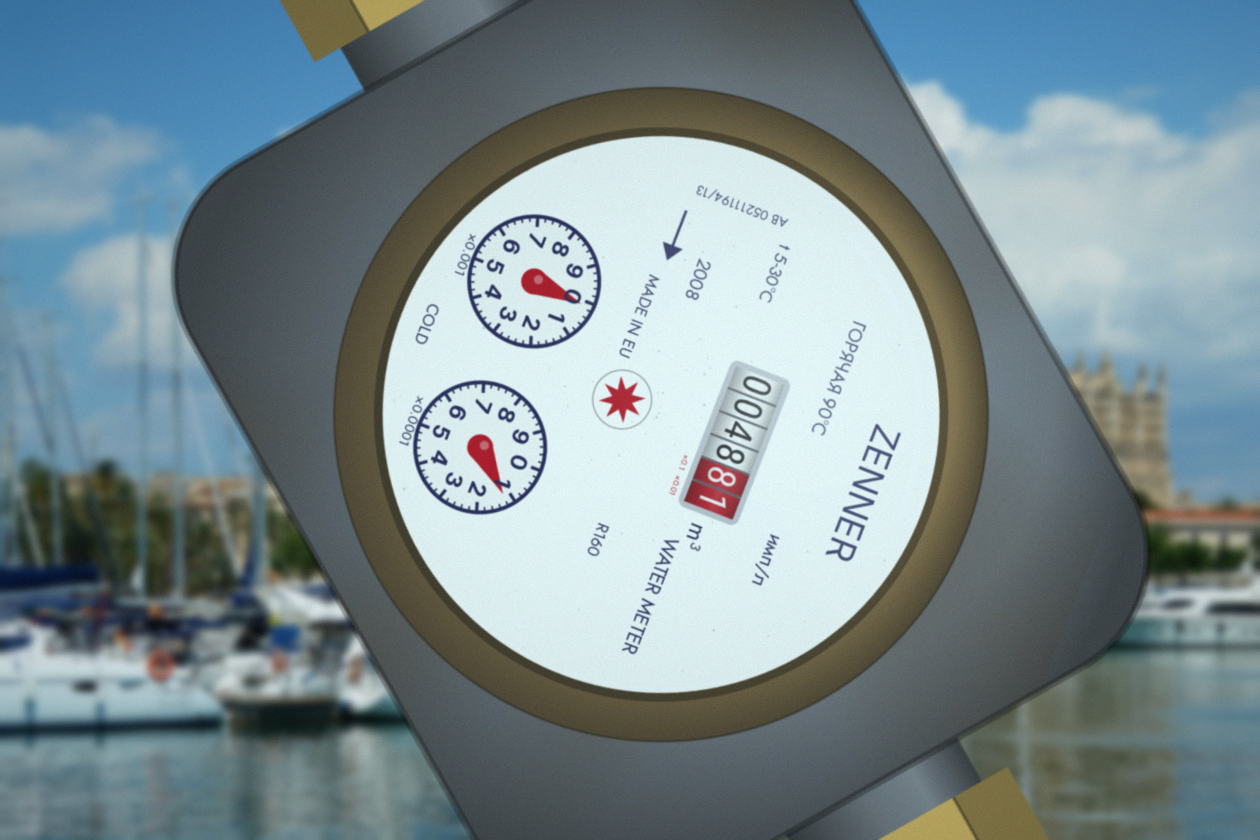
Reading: 48.8101m³
